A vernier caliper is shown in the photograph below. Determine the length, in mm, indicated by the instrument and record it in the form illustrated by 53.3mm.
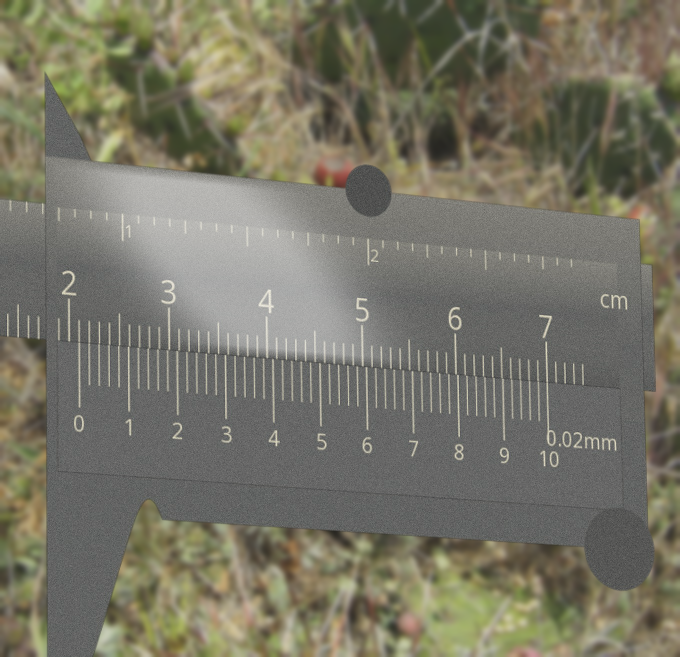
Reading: 21.0mm
